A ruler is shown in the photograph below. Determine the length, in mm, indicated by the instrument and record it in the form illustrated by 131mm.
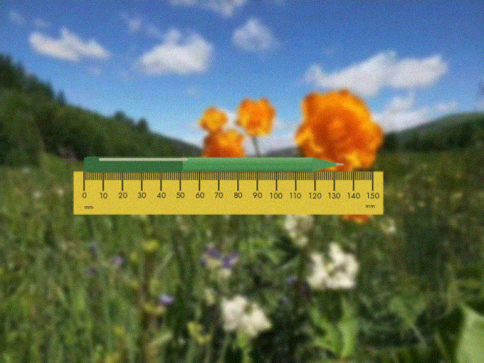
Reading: 135mm
